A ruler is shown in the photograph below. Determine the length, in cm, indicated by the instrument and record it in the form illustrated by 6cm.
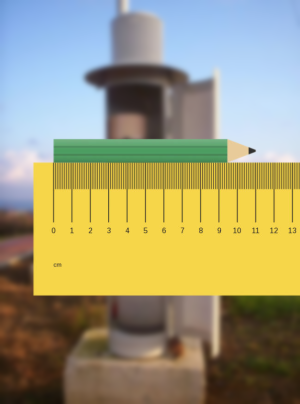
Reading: 11cm
